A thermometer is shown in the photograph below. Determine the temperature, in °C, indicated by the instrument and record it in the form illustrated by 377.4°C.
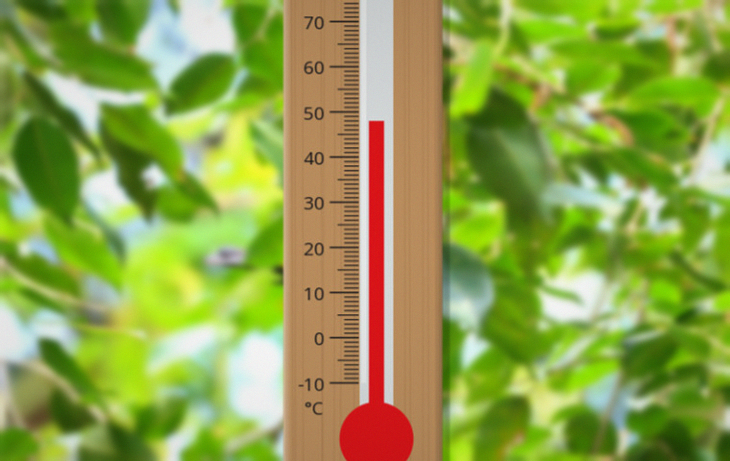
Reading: 48°C
